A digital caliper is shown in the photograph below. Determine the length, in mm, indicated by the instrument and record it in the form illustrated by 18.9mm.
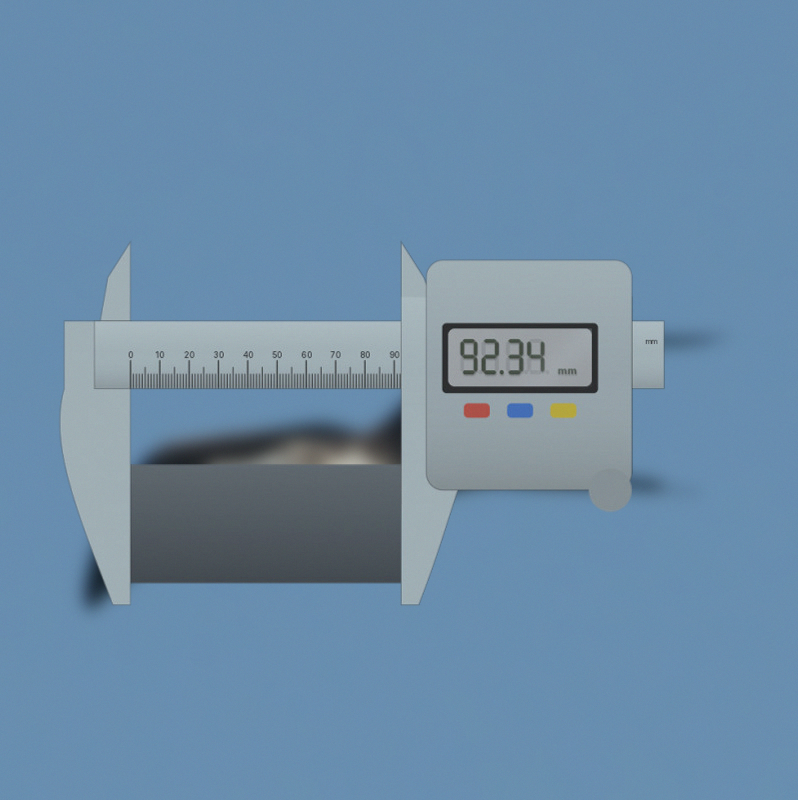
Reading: 92.34mm
